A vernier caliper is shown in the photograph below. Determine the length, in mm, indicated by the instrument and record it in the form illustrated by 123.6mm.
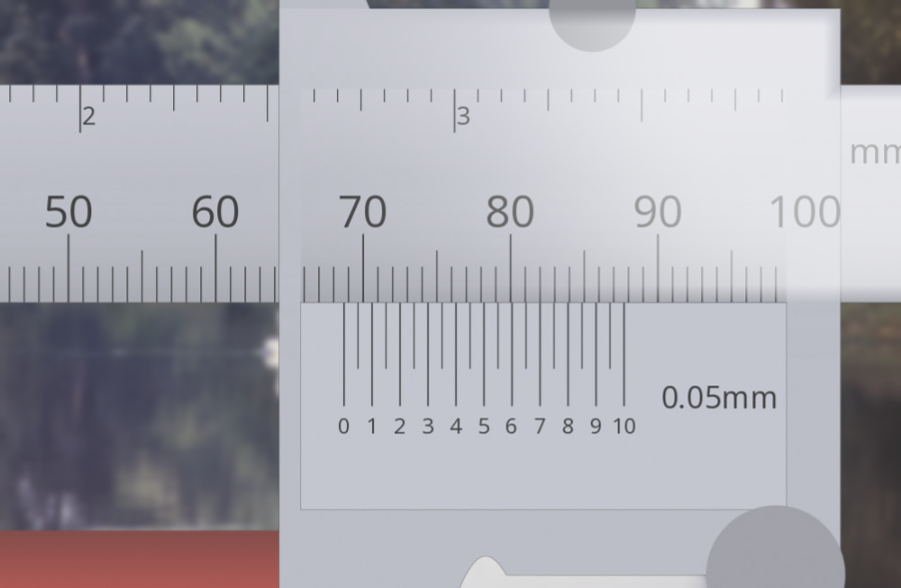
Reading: 68.7mm
